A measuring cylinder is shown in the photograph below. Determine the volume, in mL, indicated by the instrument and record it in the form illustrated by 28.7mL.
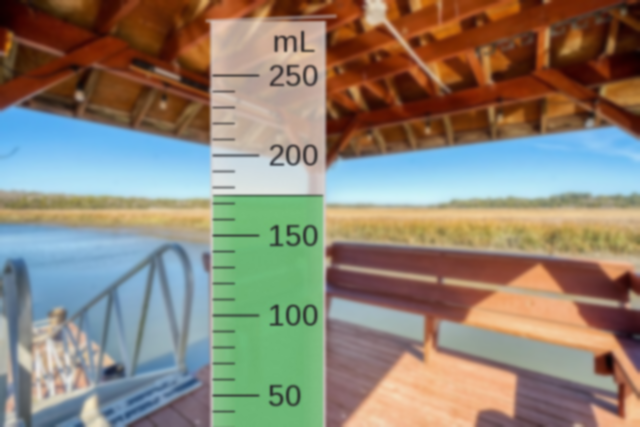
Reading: 175mL
